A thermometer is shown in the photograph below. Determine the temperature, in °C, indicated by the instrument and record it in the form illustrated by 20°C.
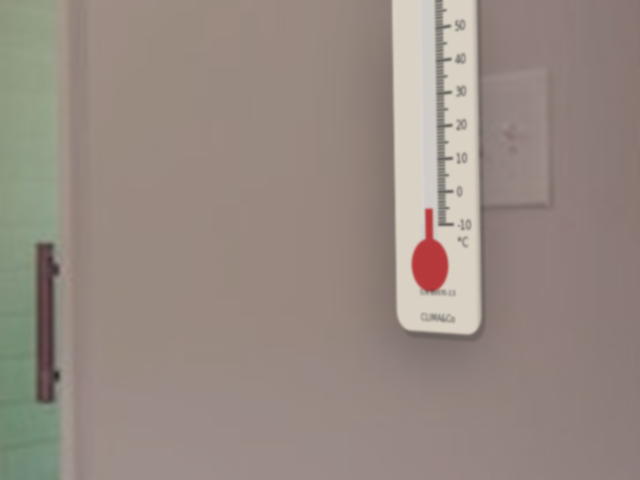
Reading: -5°C
